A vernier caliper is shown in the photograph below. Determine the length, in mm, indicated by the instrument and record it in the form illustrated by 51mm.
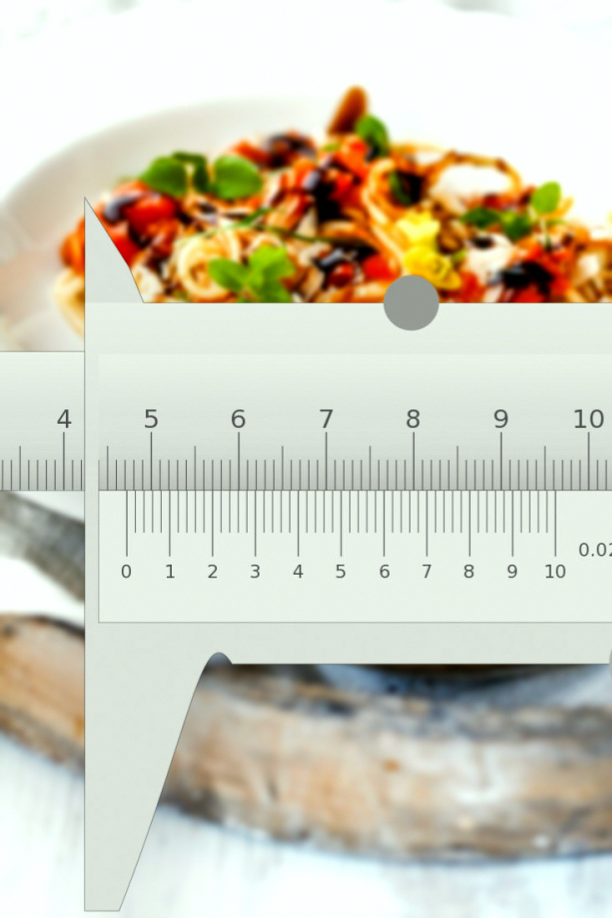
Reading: 47.2mm
